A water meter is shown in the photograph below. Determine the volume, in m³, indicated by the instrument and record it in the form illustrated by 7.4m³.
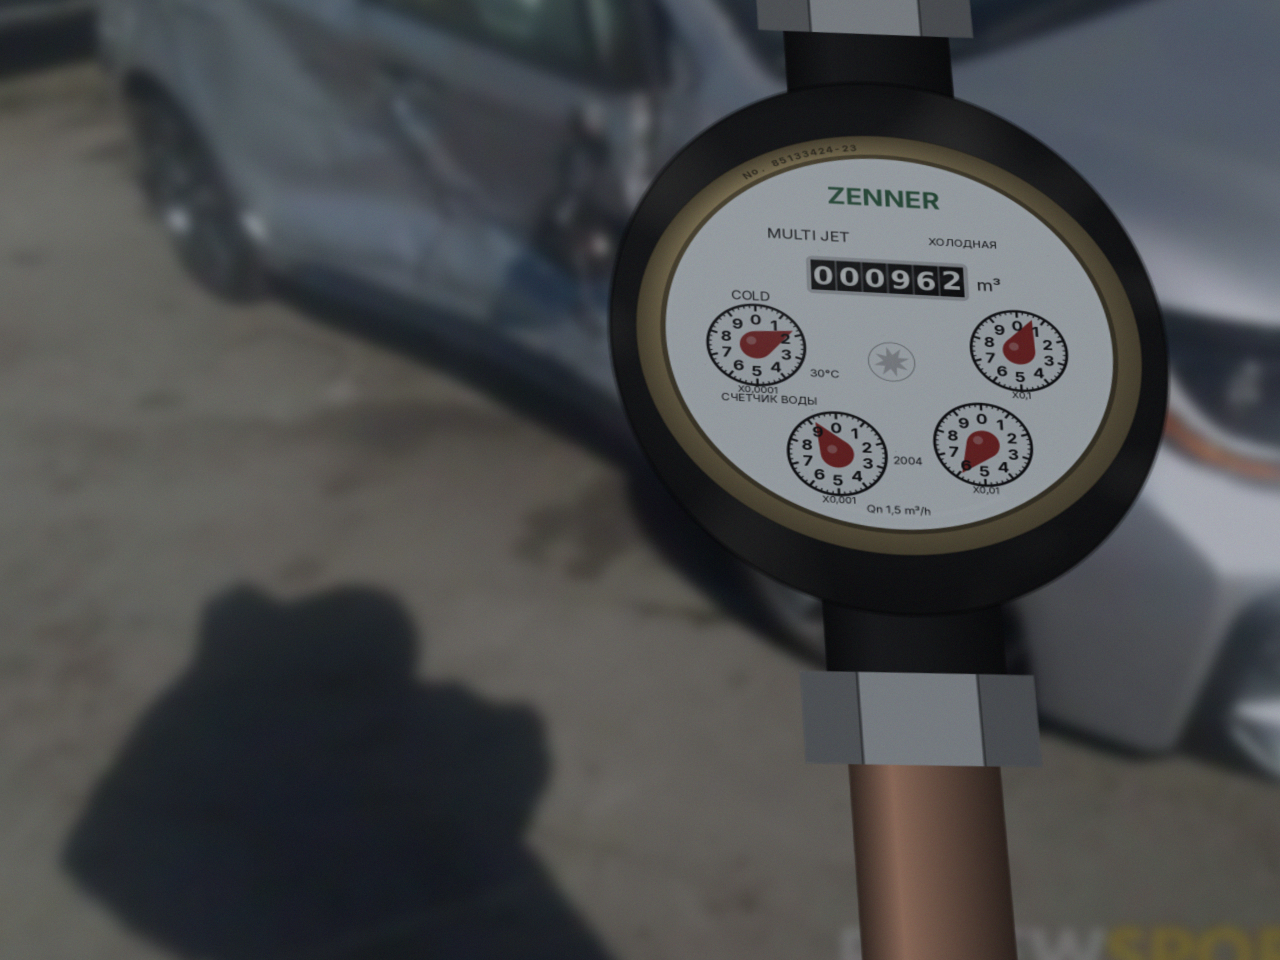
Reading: 962.0591m³
